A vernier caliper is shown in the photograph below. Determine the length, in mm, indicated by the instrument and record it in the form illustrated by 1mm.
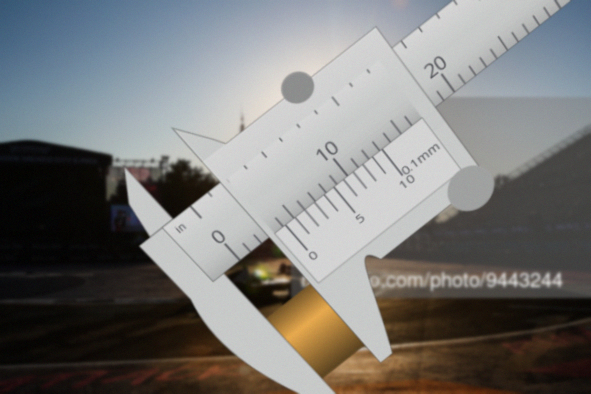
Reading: 4.2mm
